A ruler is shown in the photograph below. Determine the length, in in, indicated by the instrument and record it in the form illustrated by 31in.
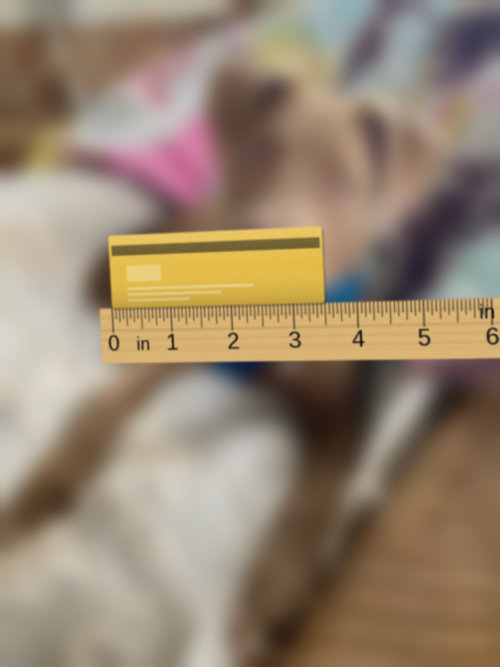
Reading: 3.5in
